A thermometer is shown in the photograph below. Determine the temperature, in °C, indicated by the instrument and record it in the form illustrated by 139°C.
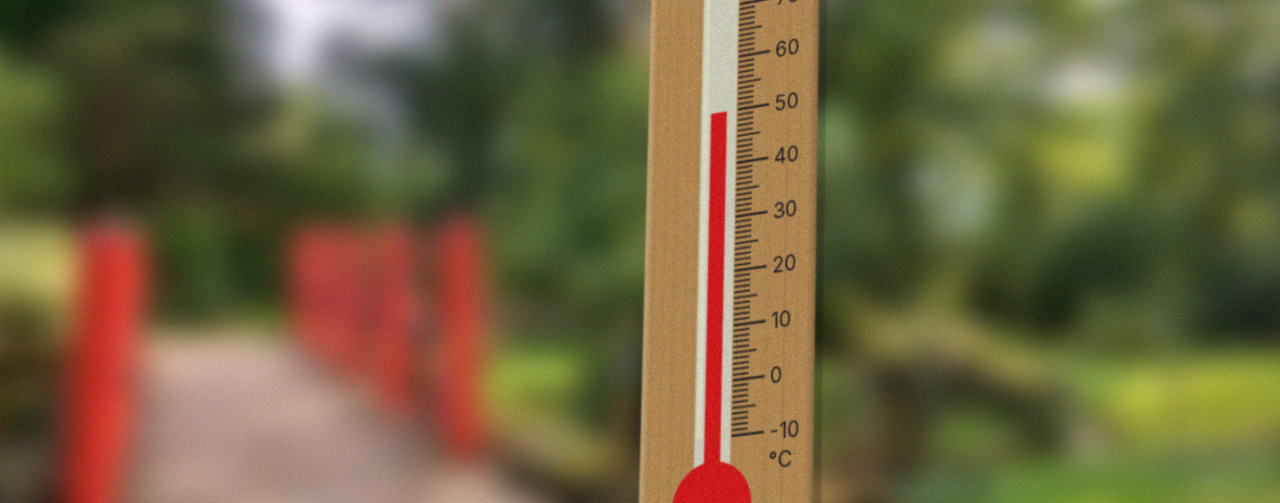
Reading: 50°C
